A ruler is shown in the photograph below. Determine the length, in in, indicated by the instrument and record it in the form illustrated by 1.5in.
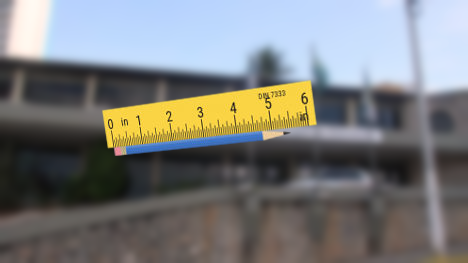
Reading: 5.5in
